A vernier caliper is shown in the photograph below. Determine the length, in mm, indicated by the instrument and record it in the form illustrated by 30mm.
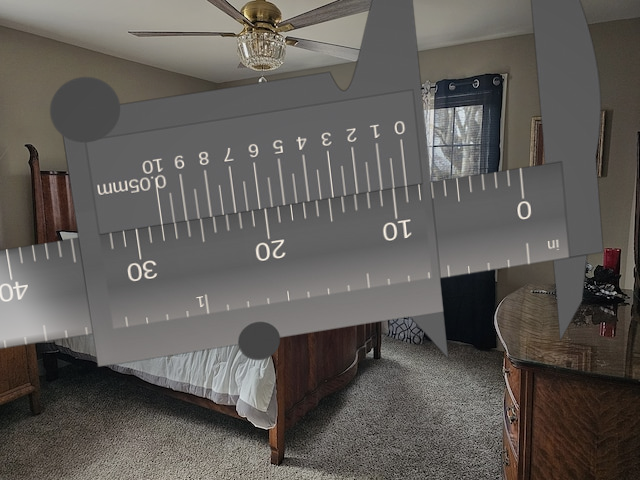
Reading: 9.0mm
